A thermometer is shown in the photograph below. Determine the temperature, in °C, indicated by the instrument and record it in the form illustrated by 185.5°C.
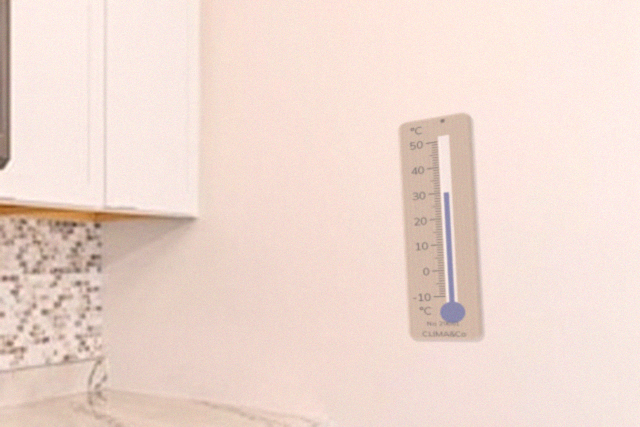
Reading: 30°C
